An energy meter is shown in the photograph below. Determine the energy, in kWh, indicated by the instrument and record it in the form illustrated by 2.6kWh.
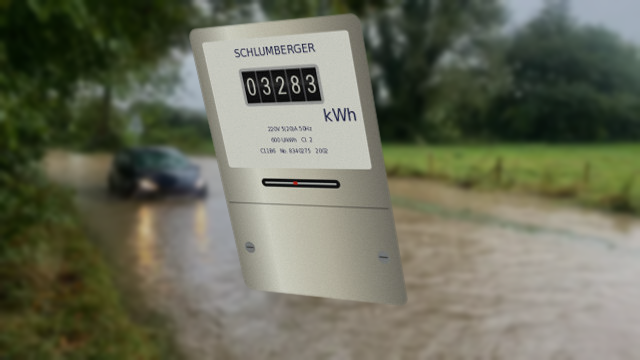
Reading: 3283kWh
